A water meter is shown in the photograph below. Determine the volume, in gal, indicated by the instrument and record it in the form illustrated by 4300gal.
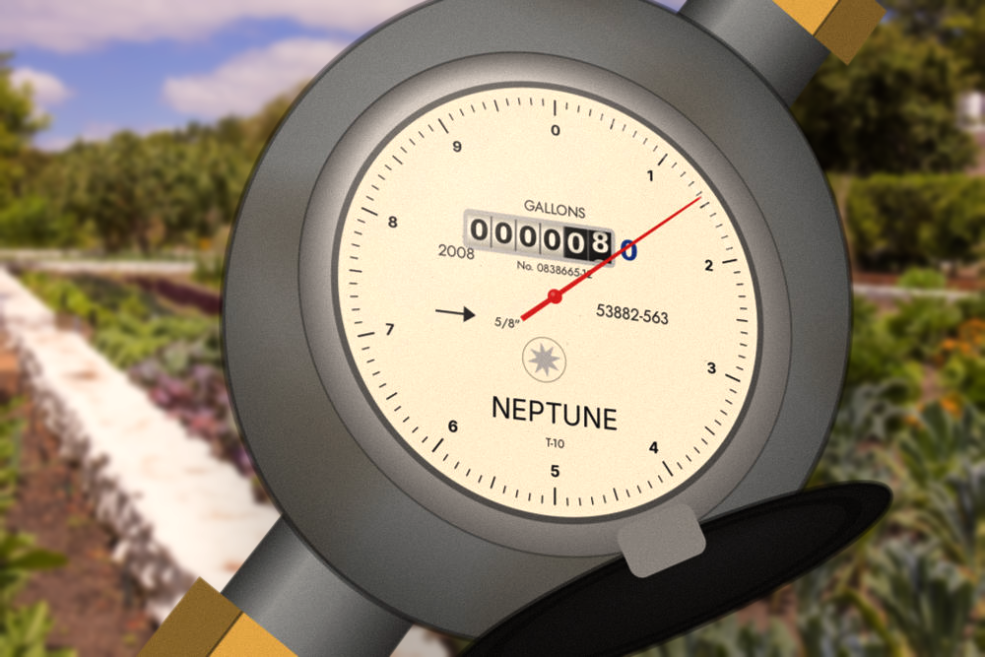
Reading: 81.4gal
